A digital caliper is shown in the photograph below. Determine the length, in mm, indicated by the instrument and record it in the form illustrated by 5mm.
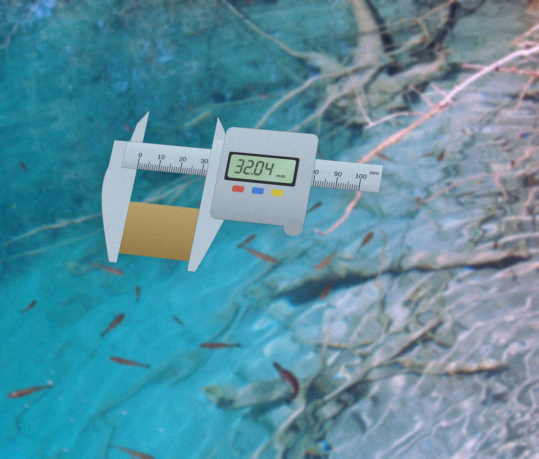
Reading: 32.04mm
